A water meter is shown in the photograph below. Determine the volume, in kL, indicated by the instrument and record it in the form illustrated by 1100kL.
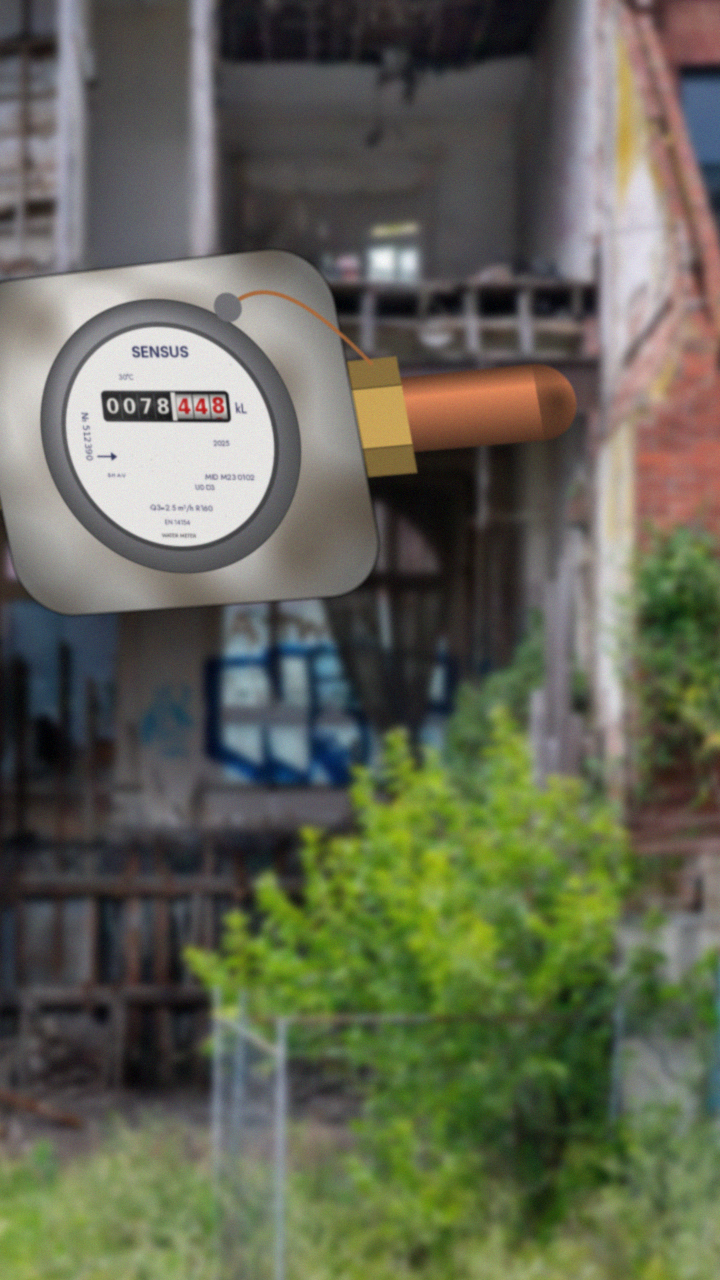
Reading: 78.448kL
